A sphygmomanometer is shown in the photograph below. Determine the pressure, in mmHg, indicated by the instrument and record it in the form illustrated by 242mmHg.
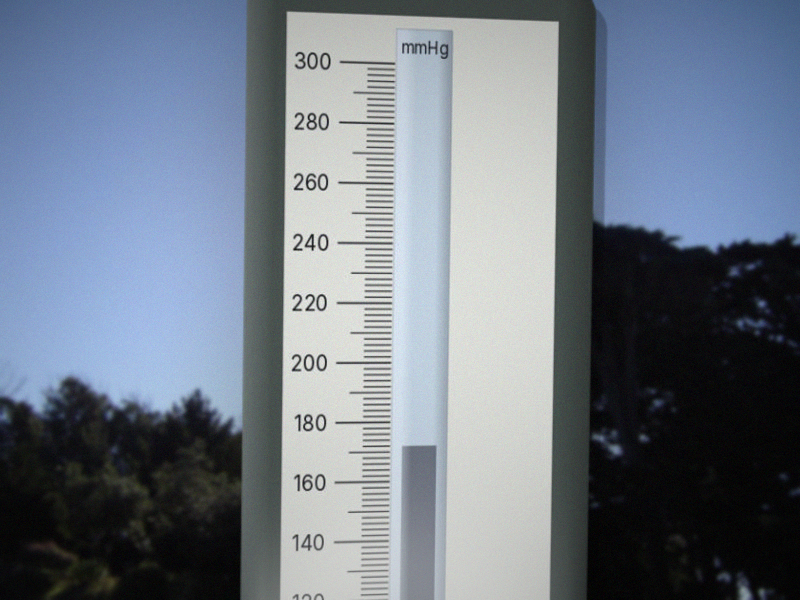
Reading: 172mmHg
